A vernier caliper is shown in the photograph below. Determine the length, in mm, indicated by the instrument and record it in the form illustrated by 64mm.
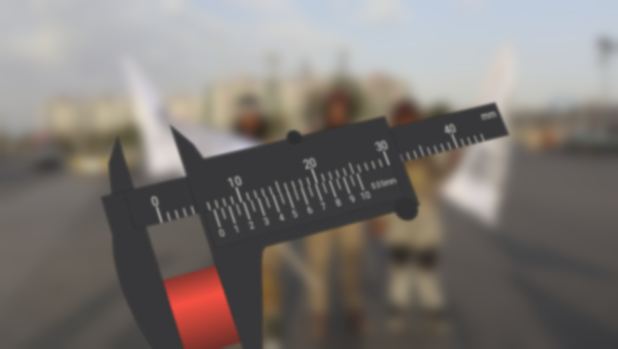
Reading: 6.5mm
